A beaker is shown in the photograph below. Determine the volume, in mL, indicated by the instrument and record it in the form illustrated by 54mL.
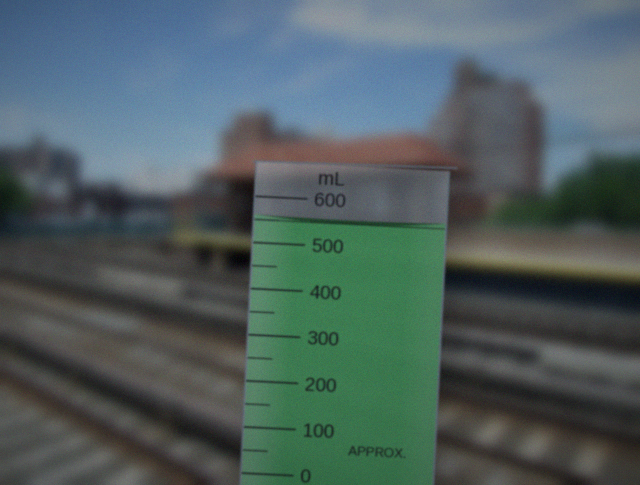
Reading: 550mL
